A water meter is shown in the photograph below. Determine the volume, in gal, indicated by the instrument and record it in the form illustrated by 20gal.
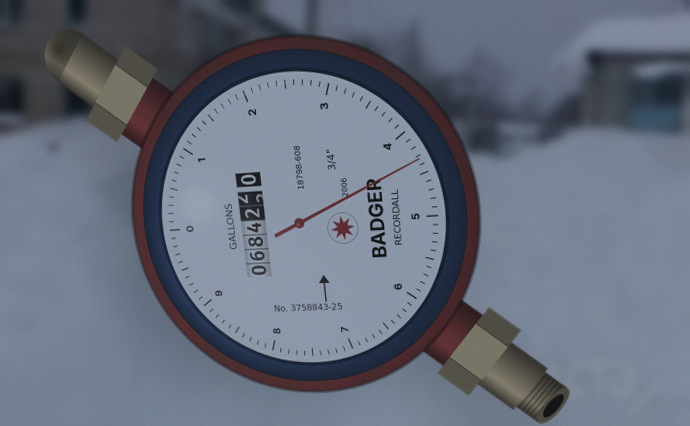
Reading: 684224.3gal
